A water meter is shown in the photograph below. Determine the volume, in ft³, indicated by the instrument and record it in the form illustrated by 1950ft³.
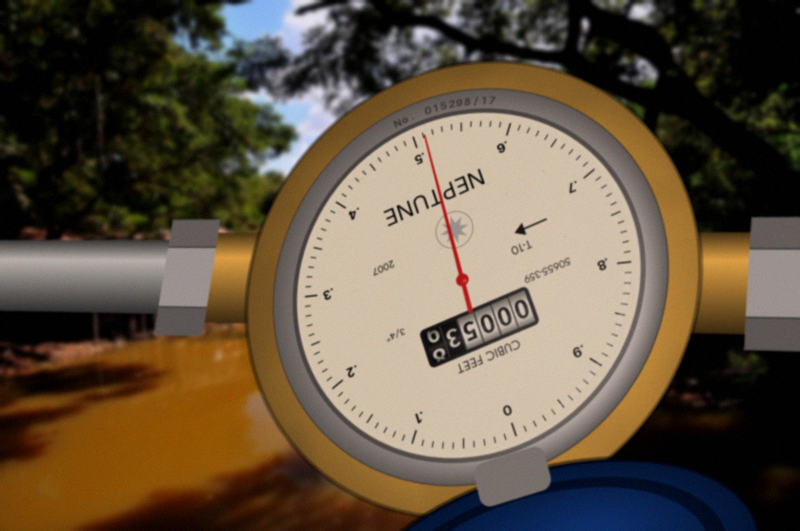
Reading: 538.51ft³
